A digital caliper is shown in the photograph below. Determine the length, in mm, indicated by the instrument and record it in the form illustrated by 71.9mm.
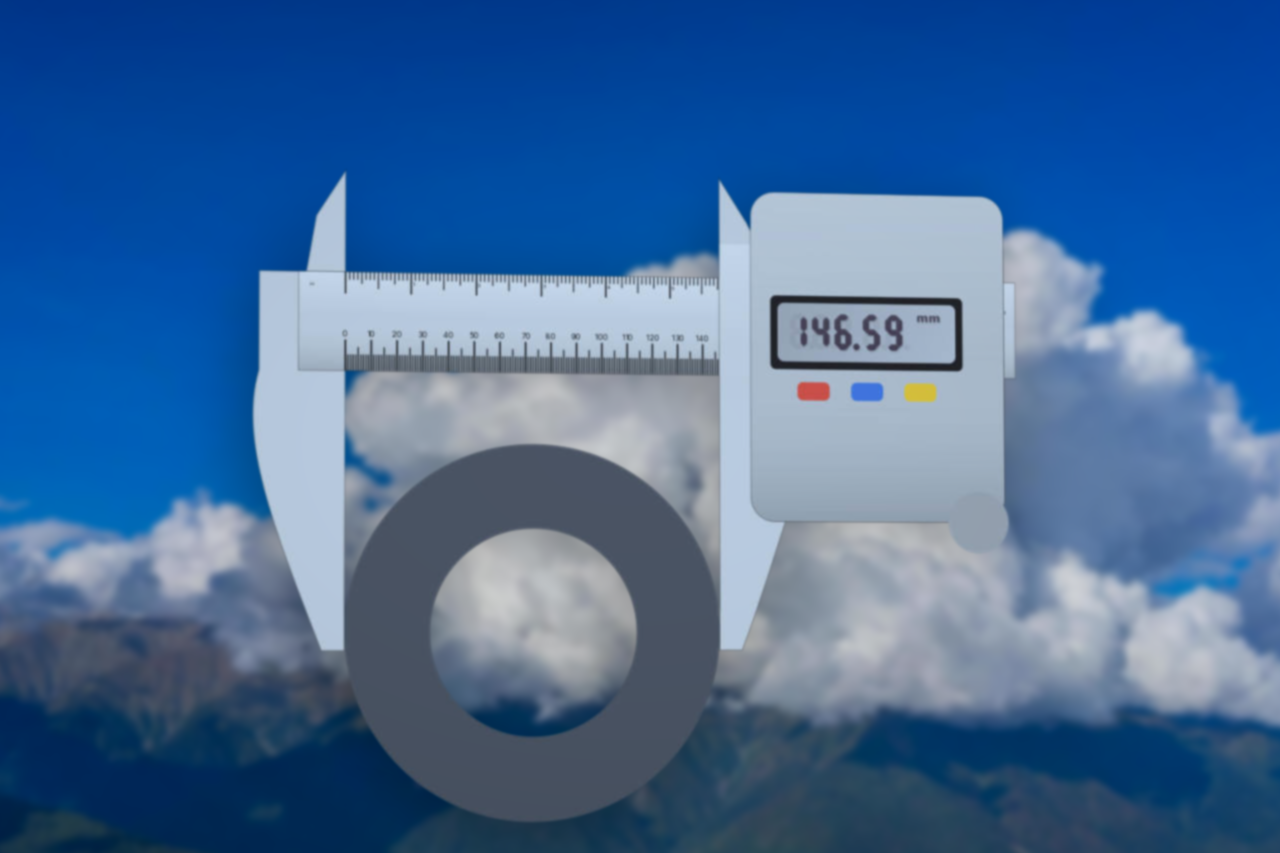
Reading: 146.59mm
